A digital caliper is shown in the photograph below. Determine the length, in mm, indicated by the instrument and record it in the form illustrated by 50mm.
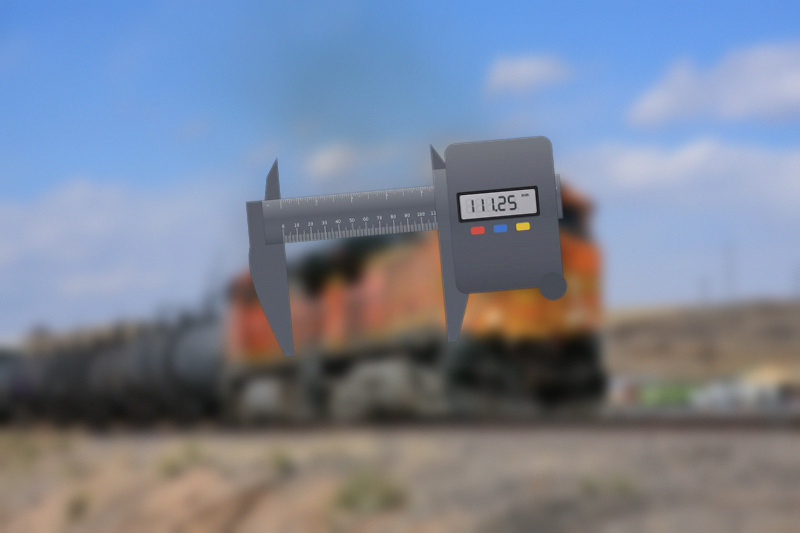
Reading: 111.25mm
